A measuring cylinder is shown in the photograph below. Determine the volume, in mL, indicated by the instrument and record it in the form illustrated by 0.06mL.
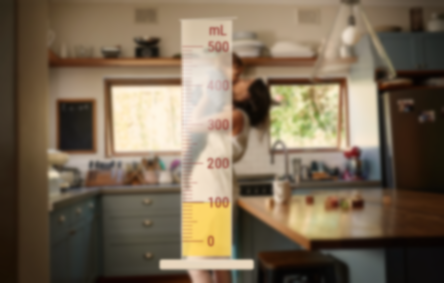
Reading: 100mL
